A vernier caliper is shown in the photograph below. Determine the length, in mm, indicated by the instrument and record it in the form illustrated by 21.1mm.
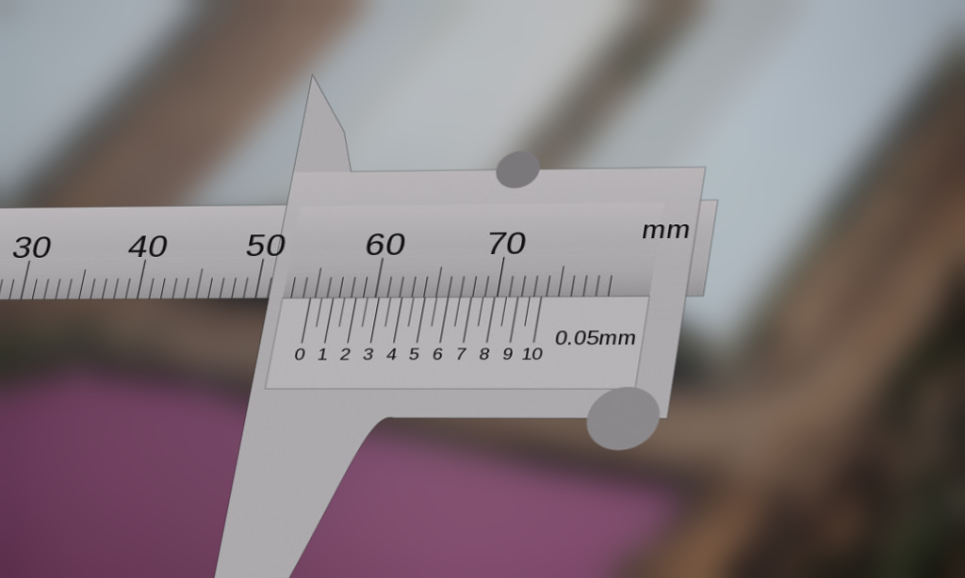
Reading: 54.6mm
